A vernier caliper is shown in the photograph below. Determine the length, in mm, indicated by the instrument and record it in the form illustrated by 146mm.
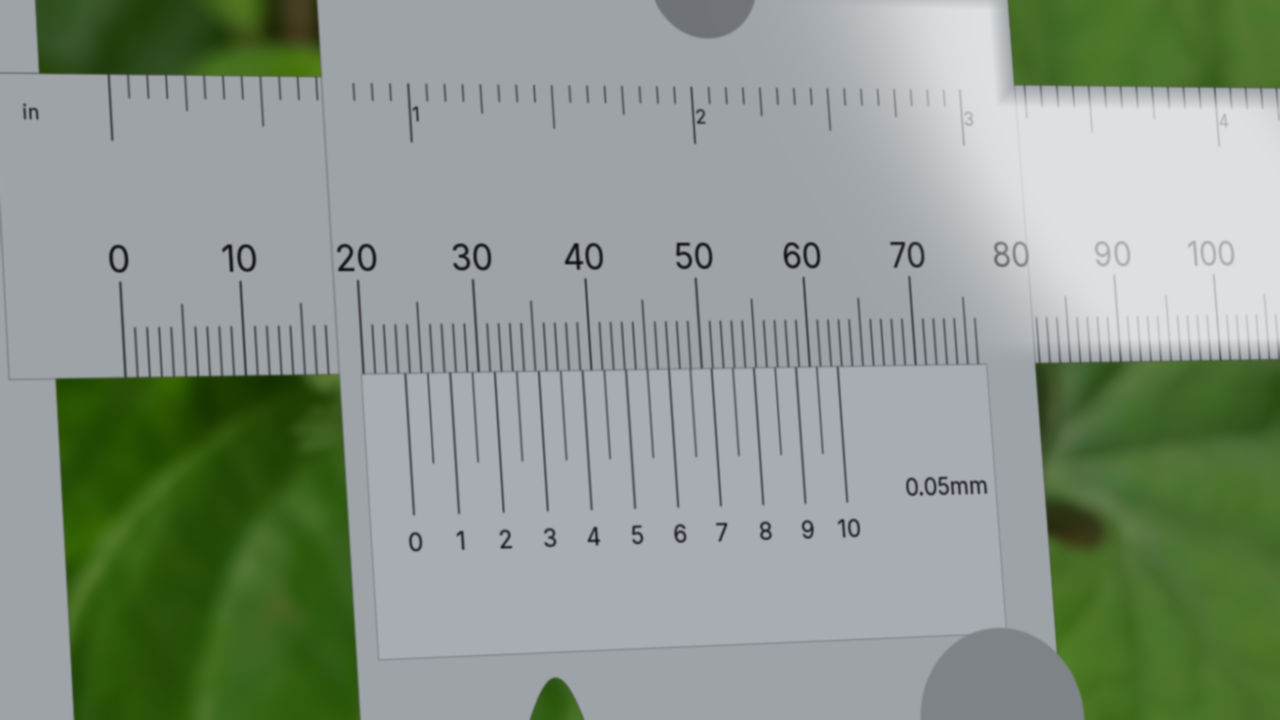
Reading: 23.6mm
